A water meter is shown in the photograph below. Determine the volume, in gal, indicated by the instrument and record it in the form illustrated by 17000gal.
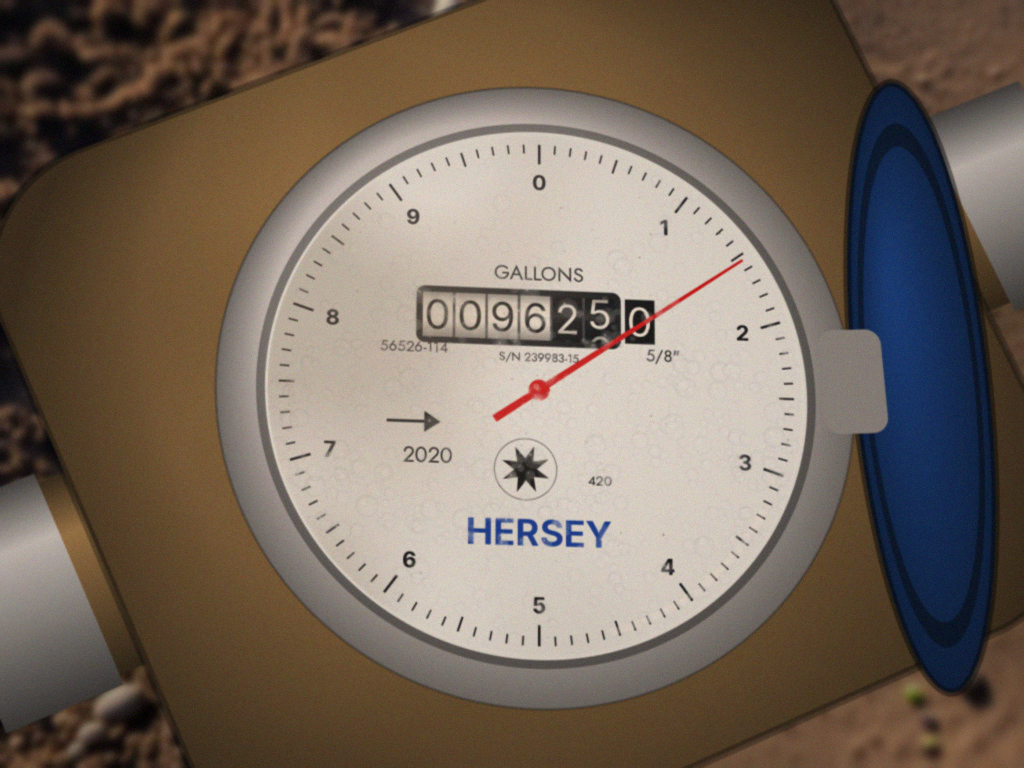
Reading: 96251.5gal
